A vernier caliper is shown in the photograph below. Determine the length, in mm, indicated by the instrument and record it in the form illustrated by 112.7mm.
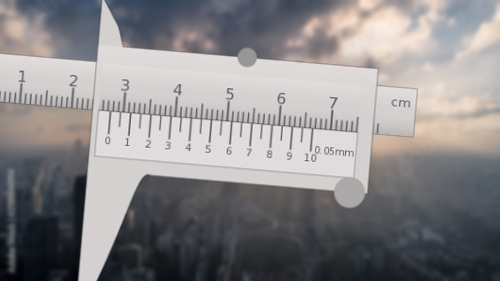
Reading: 27.5mm
